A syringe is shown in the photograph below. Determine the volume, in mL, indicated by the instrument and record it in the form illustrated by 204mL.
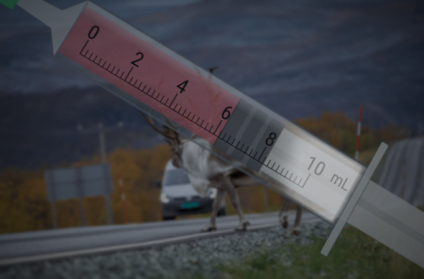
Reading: 6.2mL
